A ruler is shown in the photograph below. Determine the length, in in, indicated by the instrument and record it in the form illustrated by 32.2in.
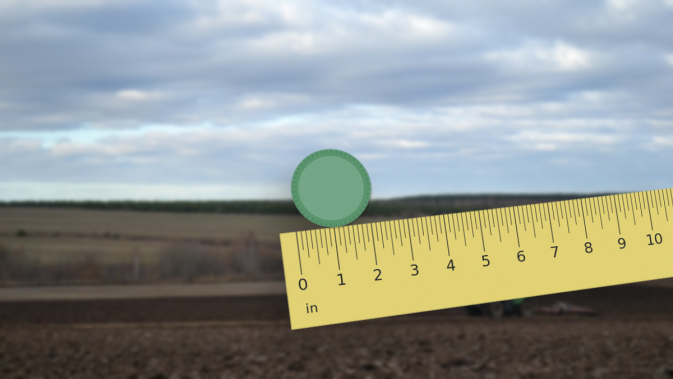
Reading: 2.125in
